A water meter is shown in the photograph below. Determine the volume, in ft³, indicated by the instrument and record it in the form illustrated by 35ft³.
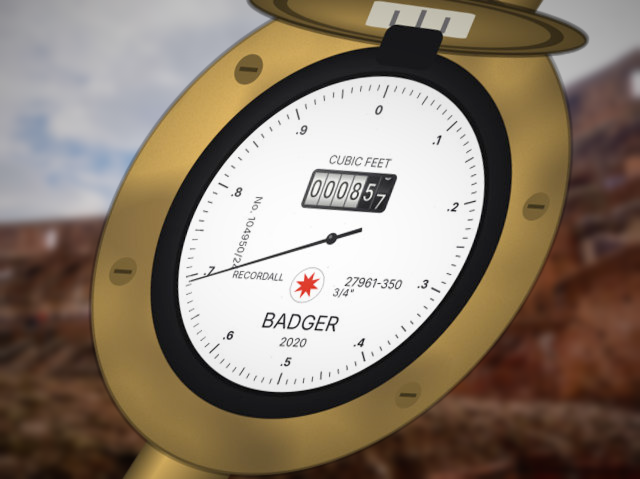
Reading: 856.69ft³
